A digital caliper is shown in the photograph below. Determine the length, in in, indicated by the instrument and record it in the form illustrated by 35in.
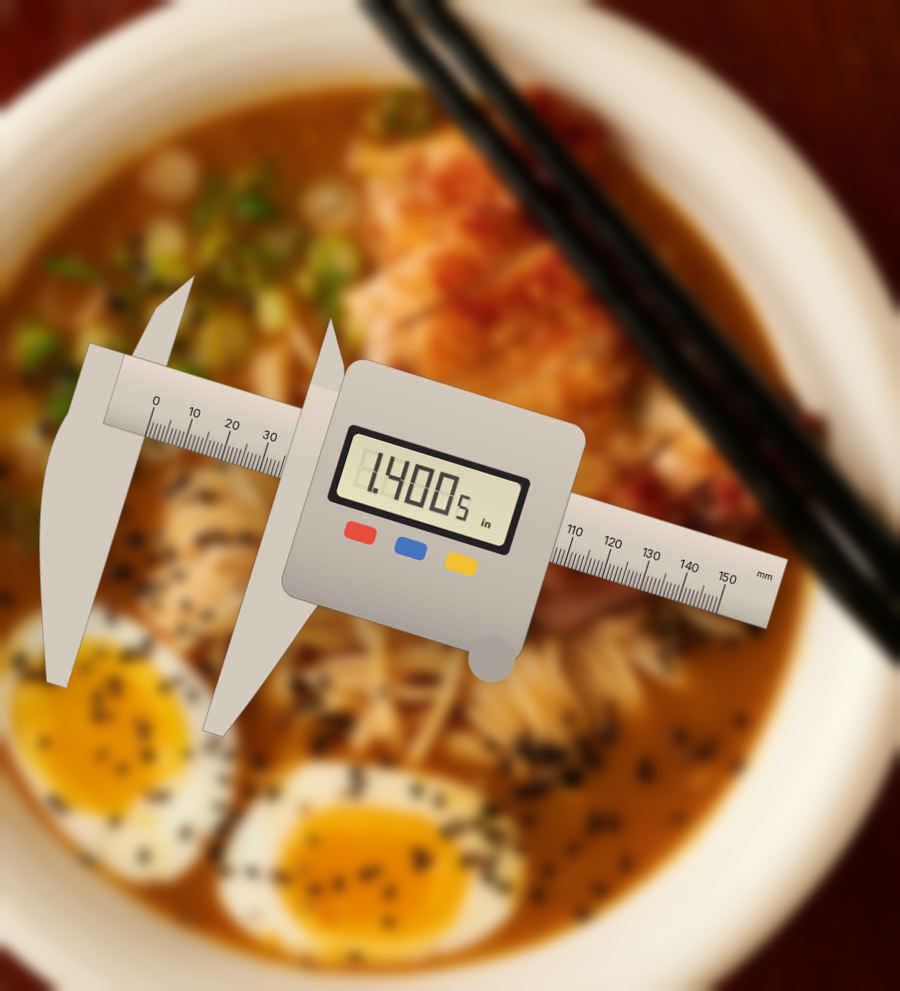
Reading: 1.4005in
